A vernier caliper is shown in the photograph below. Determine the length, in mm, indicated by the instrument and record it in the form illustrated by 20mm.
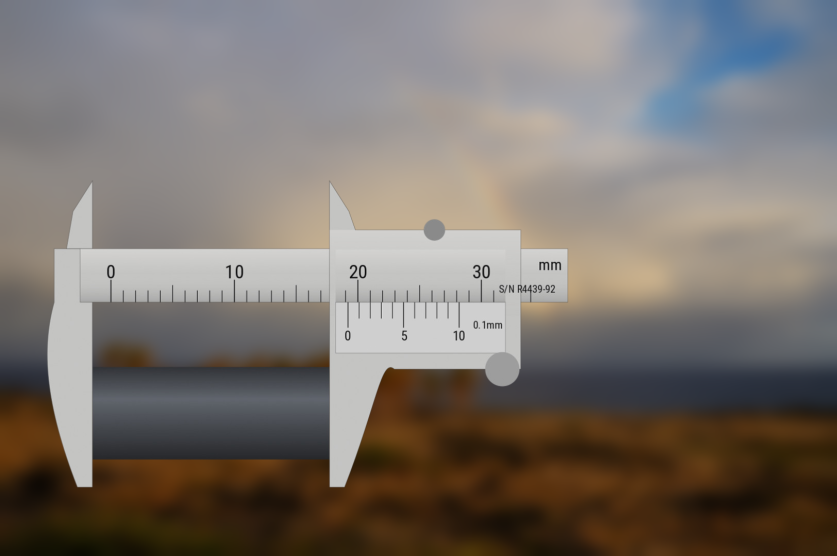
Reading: 19.2mm
